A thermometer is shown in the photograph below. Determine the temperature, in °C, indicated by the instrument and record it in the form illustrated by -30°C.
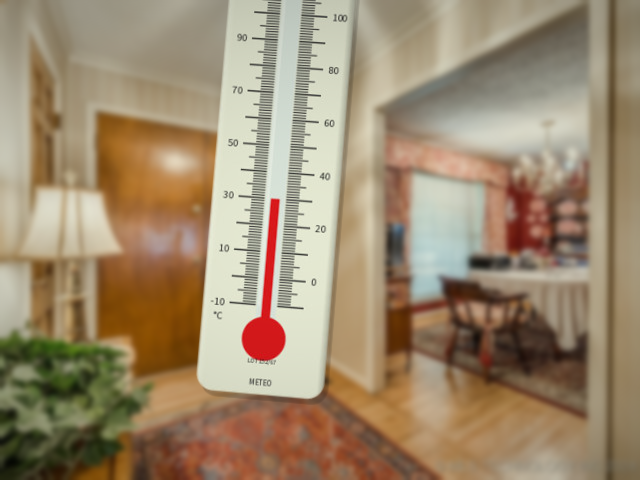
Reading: 30°C
